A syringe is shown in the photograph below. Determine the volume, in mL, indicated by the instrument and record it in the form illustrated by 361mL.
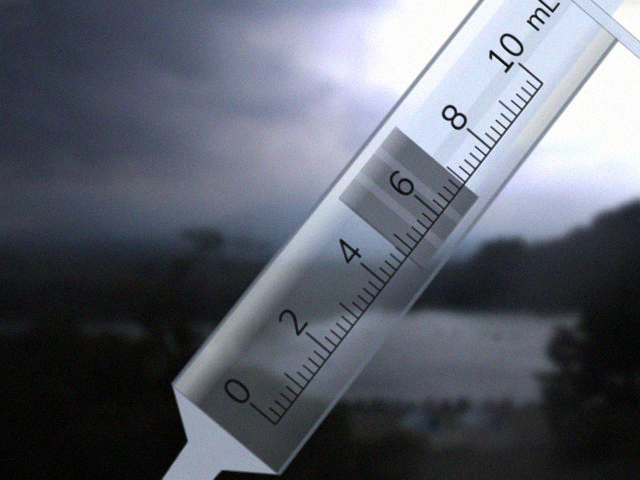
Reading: 4.8mL
